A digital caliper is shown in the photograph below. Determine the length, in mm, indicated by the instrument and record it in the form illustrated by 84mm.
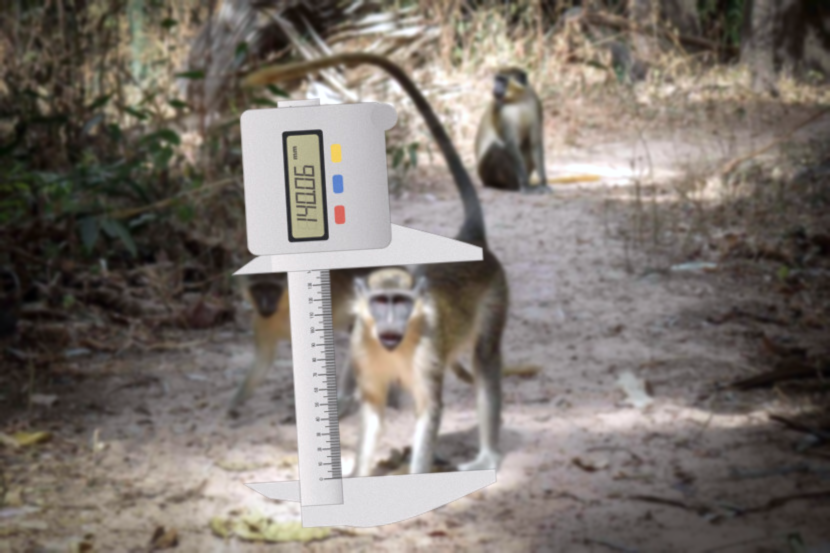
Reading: 140.06mm
